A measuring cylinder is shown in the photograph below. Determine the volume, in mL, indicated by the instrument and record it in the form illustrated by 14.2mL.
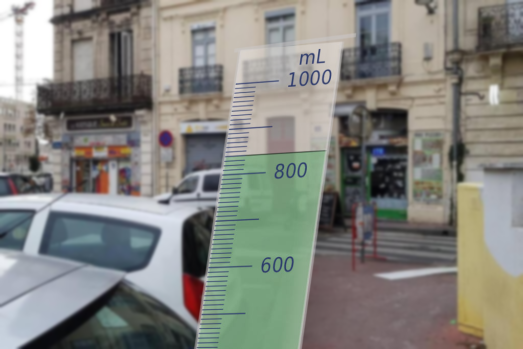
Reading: 840mL
